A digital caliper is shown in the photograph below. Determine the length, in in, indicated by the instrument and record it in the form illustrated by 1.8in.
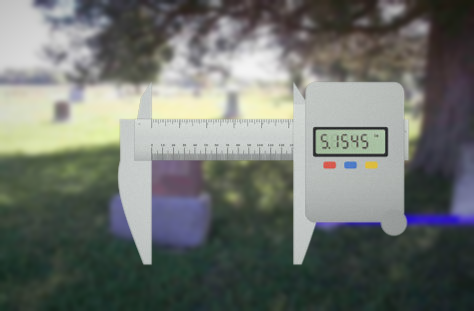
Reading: 5.1545in
